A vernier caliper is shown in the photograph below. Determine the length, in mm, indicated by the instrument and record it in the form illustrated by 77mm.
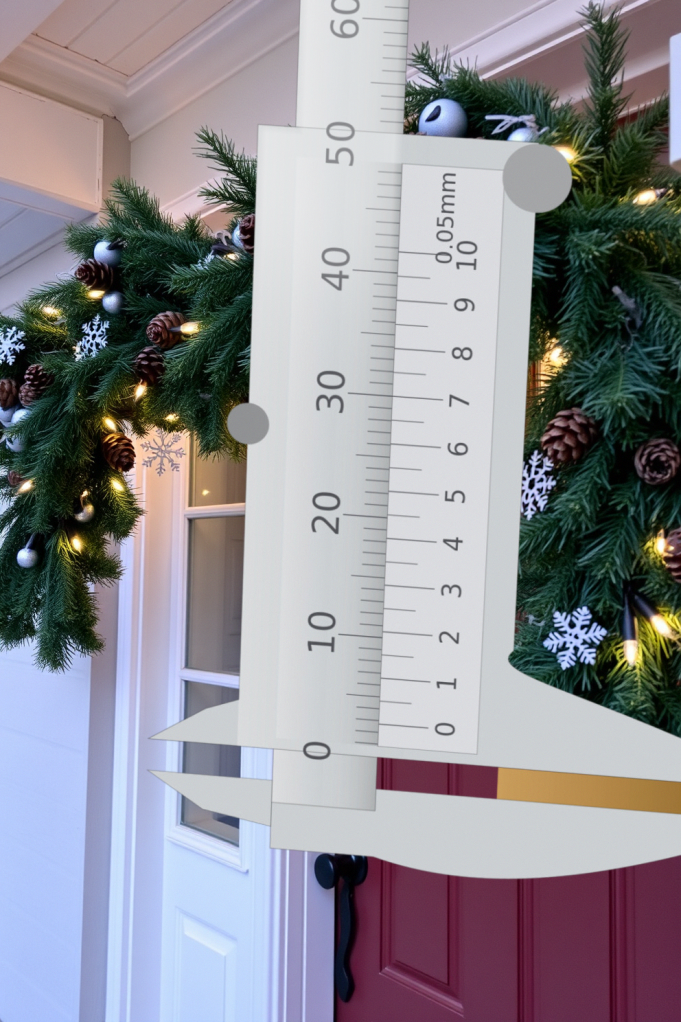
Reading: 2.7mm
